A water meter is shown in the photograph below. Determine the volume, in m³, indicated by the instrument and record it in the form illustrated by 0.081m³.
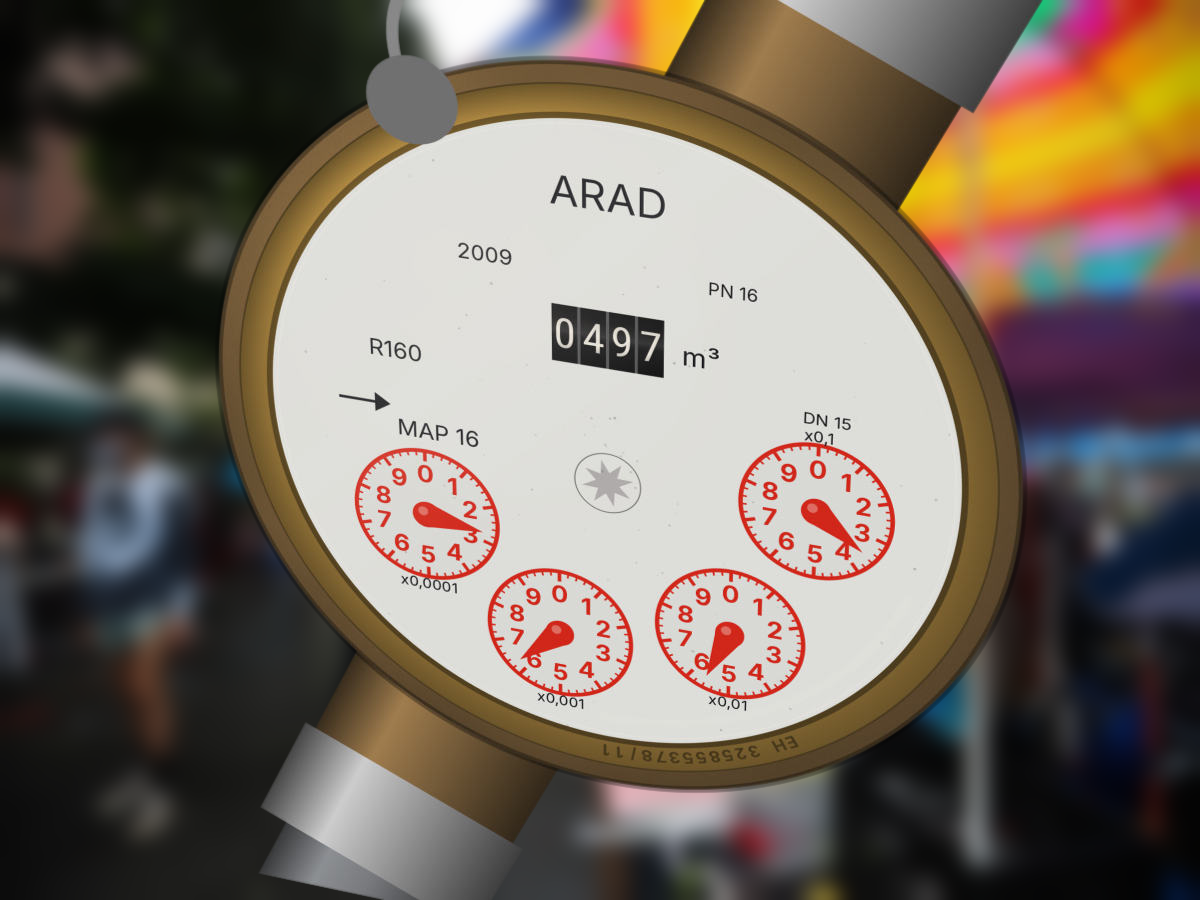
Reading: 497.3562m³
